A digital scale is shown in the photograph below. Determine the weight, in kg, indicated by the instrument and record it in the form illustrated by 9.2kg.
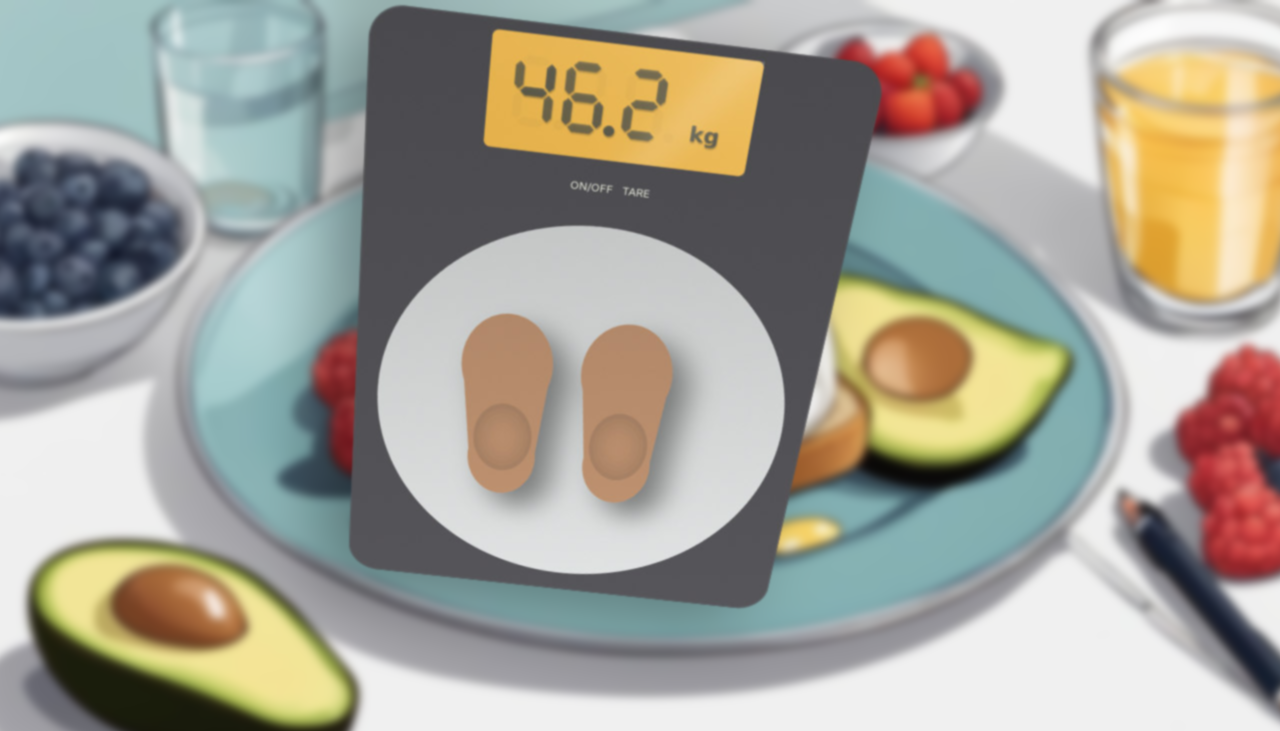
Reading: 46.2kg
